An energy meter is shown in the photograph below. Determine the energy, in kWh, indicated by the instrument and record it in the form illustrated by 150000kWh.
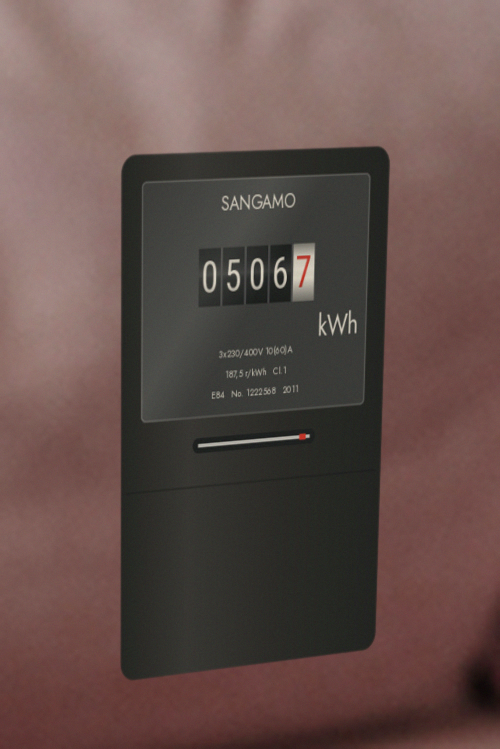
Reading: 506.7kWh
